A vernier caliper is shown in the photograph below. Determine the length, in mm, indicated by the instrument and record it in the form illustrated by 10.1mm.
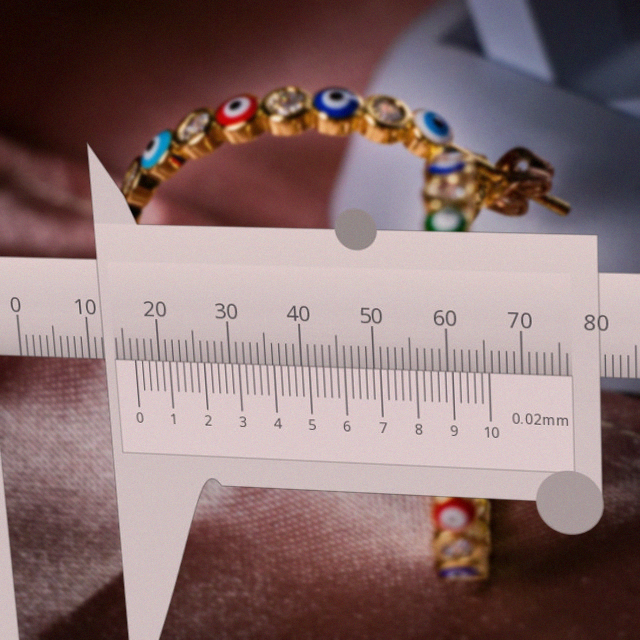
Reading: 16.6mm
